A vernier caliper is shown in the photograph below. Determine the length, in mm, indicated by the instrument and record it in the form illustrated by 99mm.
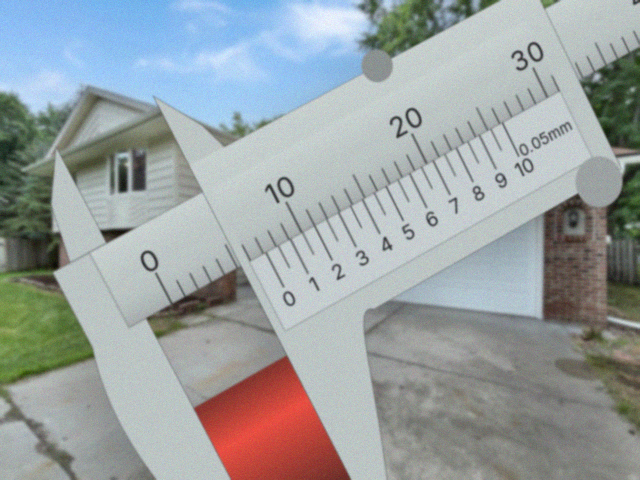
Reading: 7.2mm
